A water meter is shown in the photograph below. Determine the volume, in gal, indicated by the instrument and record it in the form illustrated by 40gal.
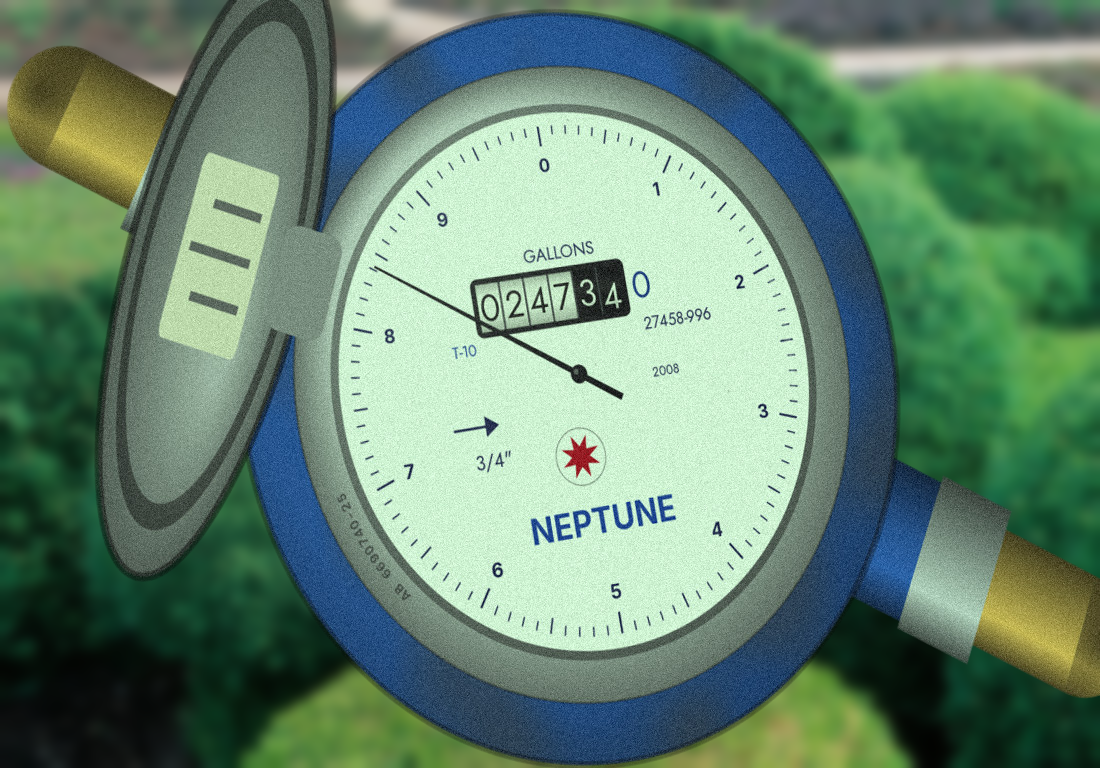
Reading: 247338.4gal
